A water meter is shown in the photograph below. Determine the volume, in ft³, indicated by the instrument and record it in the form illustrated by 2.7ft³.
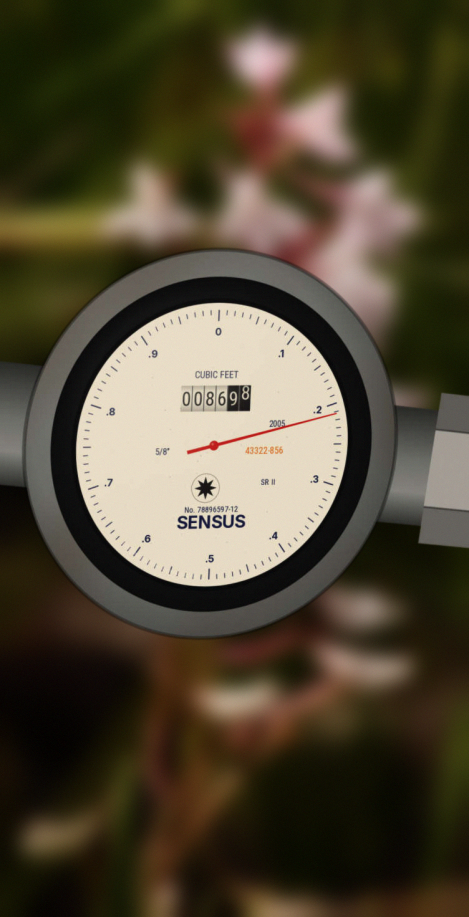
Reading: 8698.21ft³
